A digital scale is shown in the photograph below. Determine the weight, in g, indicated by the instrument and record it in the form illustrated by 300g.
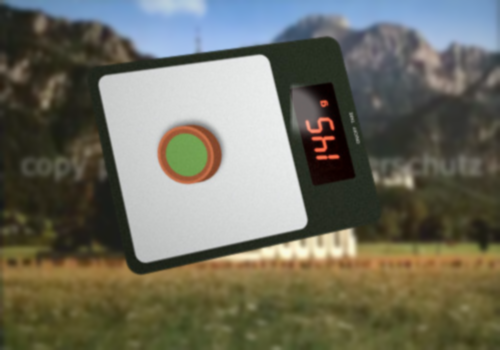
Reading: 145g
